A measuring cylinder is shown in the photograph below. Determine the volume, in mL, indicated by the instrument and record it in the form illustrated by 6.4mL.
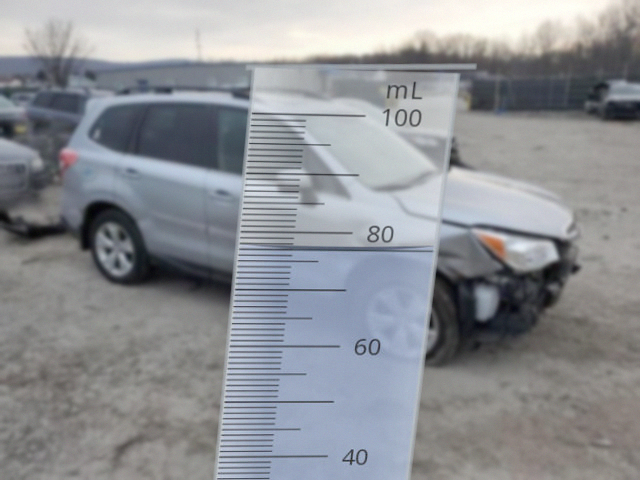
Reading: 77mL
